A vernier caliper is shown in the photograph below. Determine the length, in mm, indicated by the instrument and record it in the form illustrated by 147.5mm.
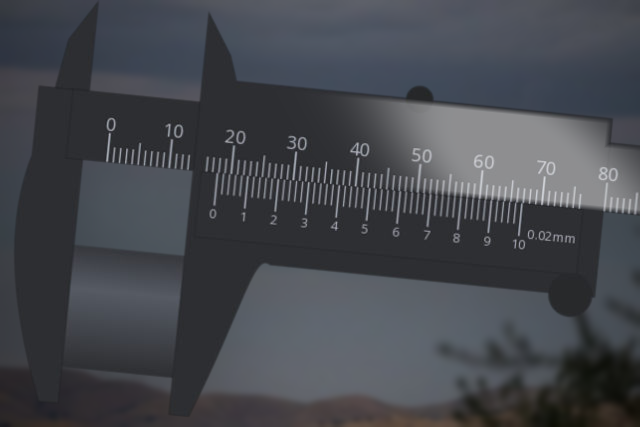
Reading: 17.8mm
